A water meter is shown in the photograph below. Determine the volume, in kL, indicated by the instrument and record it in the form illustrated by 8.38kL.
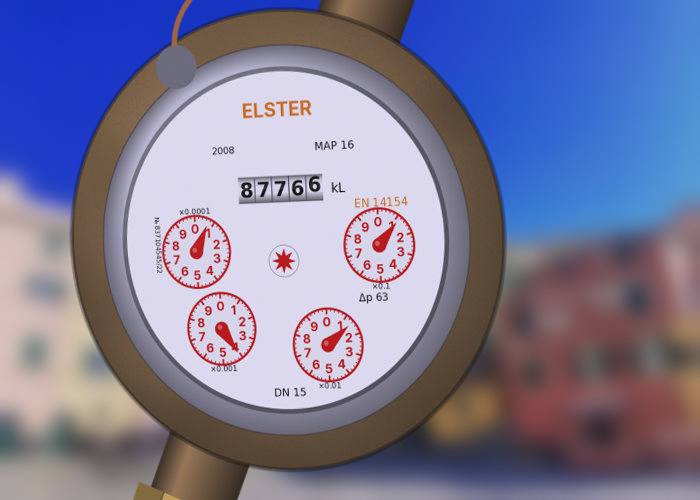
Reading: 87766.1140kL
